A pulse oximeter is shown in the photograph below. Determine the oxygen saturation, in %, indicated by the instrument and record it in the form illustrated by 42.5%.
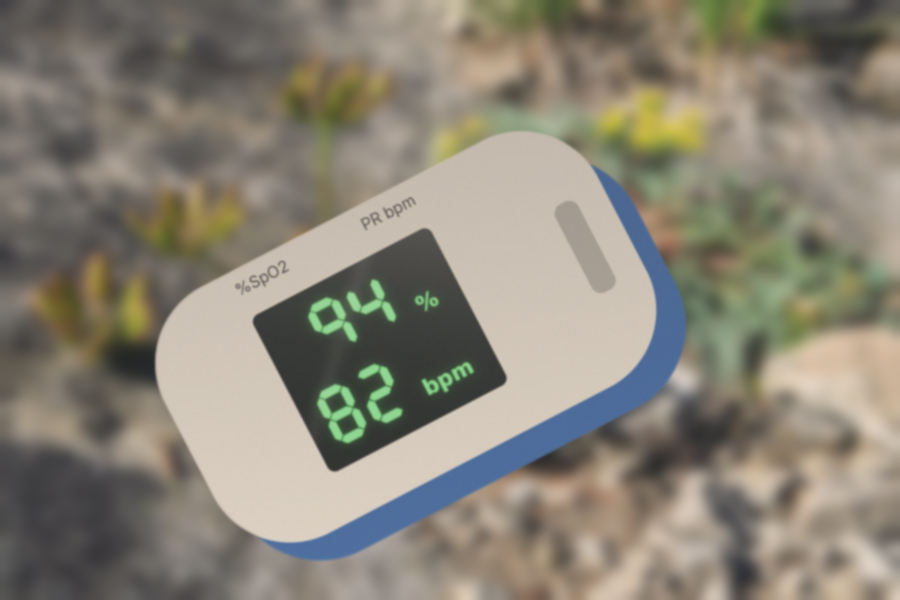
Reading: 94%
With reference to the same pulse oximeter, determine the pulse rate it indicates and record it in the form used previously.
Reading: 82bpm
